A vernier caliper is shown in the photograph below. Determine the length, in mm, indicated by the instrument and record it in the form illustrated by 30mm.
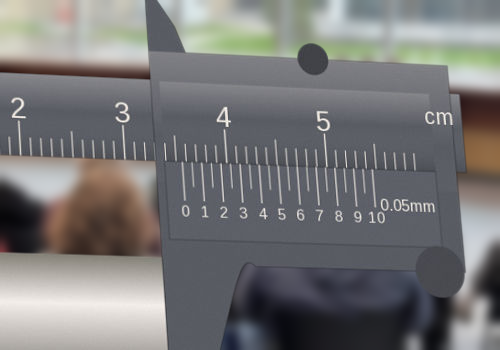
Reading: 35.6mm
